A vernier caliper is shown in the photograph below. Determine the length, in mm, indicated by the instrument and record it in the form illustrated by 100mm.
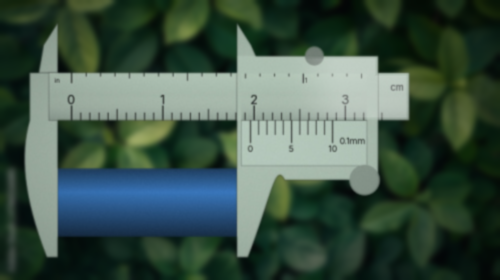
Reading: 19.6mm
